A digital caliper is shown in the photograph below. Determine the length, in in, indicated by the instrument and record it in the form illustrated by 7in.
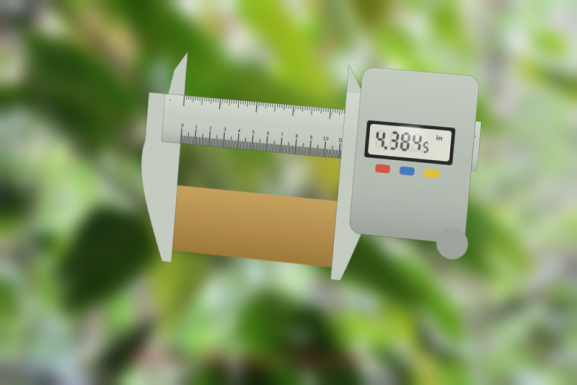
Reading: 4.3845in
